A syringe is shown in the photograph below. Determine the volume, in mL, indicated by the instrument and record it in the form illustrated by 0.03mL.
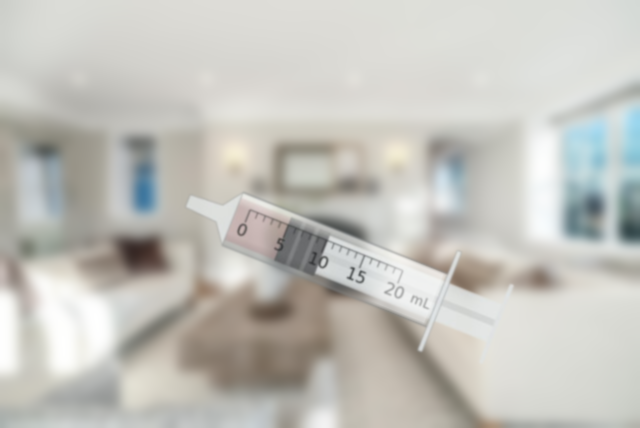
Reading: 5mL
